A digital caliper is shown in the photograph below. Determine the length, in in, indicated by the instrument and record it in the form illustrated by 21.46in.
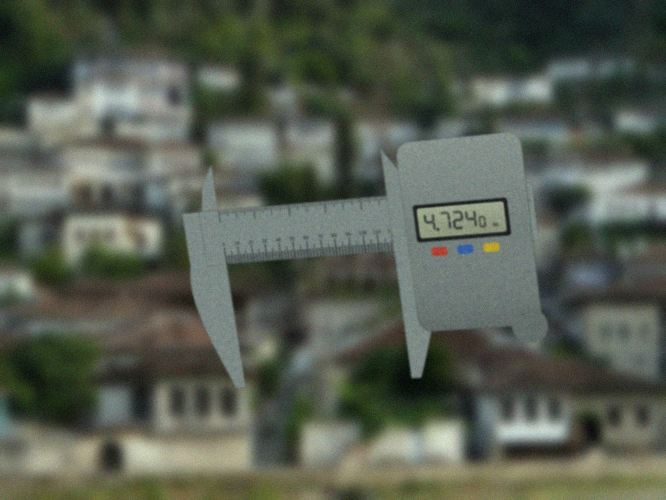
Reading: 4.7240in
